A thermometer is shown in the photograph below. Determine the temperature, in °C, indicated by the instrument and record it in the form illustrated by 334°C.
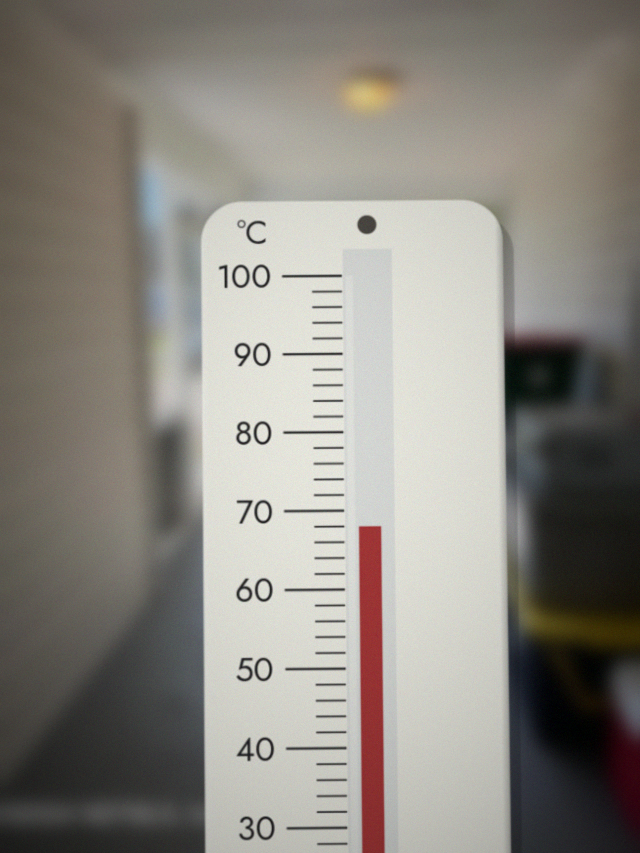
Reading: 68°C
